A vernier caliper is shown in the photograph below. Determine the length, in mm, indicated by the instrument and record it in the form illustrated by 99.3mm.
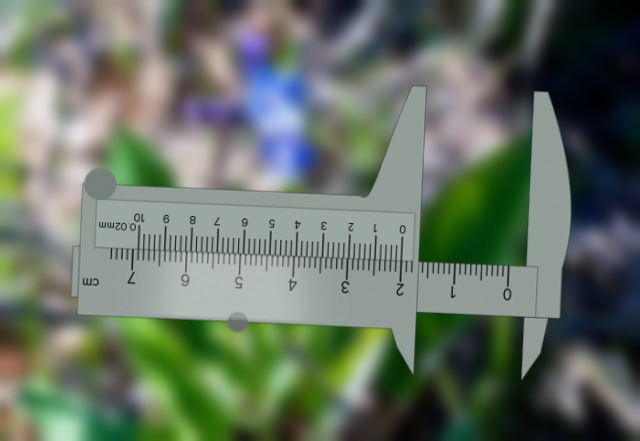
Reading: 20.0mm
